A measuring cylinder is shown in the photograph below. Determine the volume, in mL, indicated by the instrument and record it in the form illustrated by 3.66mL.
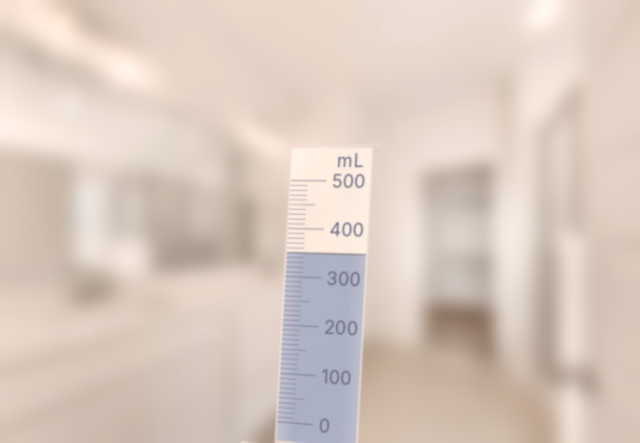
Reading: 350mL
